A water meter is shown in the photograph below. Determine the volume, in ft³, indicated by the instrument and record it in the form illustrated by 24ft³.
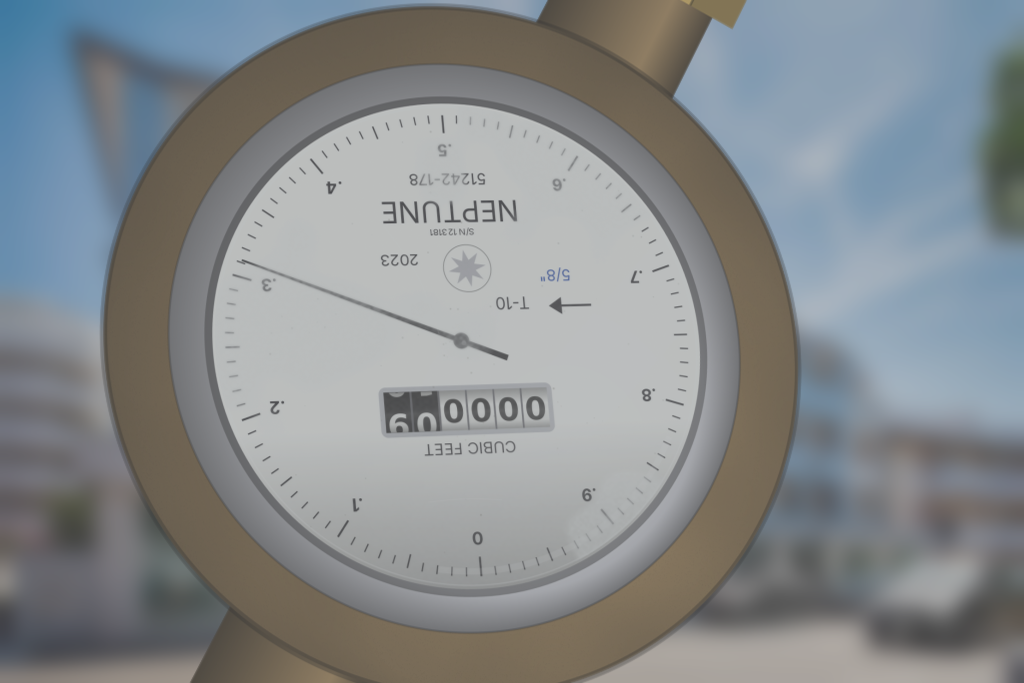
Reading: 9.31ft³
